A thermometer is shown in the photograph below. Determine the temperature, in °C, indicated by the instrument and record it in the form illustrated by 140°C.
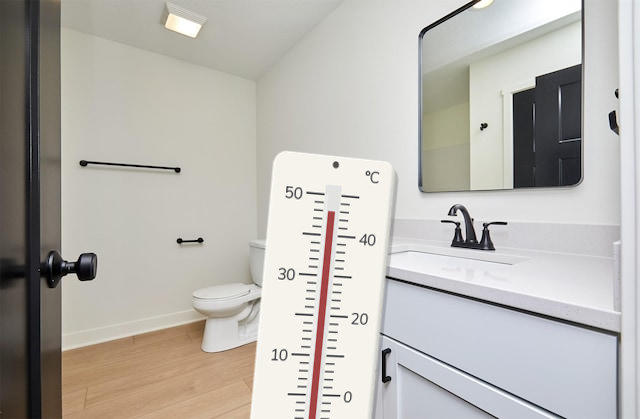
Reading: 46°C
